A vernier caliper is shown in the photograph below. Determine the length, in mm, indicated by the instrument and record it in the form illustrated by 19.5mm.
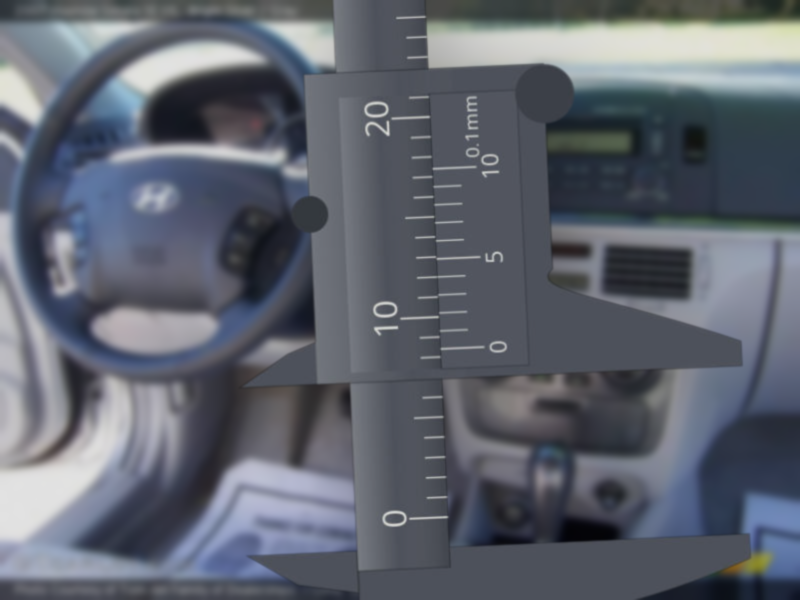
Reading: 8.4mm
